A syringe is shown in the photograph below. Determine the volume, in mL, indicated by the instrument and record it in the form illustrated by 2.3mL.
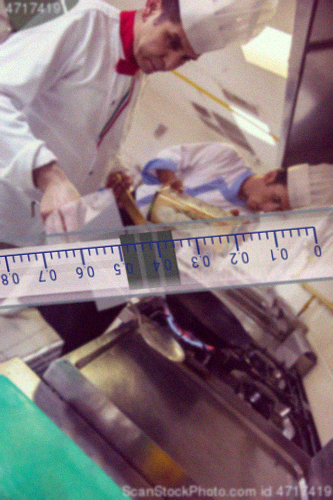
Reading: 0.36mL
